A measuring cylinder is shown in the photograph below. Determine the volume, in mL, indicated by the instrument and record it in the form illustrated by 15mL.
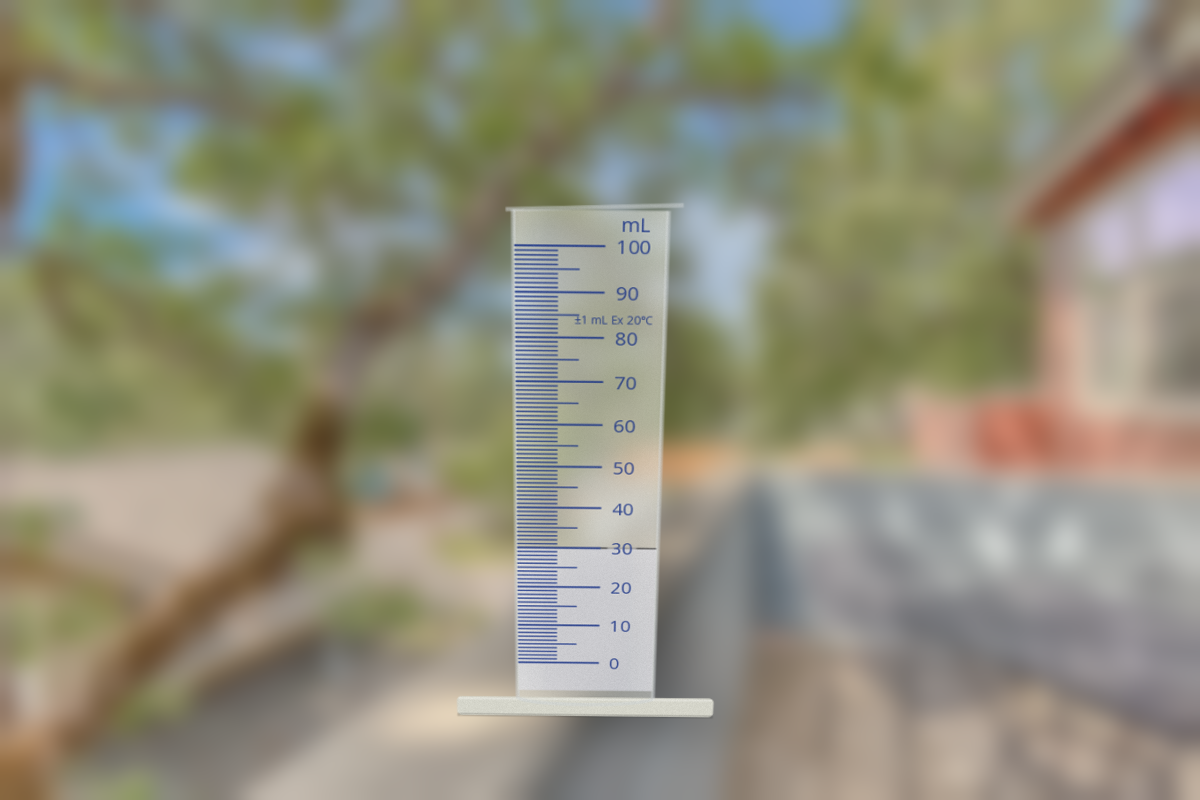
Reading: 30mL
